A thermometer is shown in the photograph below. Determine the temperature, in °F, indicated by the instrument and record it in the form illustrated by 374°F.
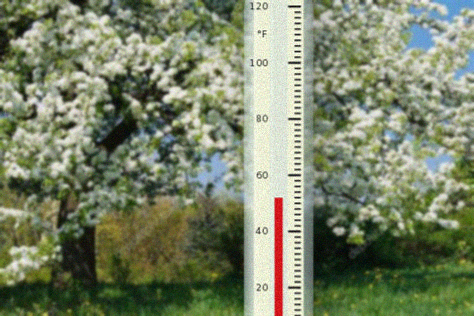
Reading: 52°F
